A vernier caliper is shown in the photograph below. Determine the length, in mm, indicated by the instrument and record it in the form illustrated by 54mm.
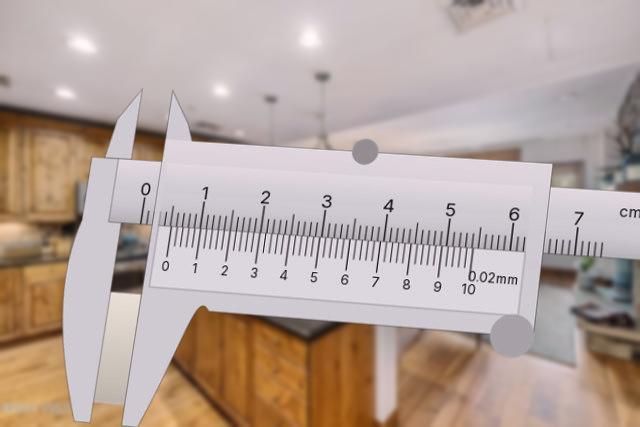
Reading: 5.2mm
